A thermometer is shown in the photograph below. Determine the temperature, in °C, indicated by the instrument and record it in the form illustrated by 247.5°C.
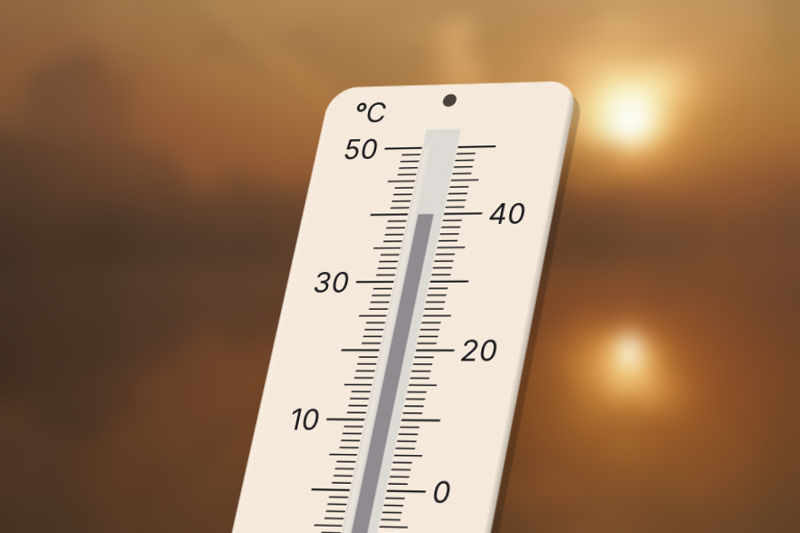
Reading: 40°C
